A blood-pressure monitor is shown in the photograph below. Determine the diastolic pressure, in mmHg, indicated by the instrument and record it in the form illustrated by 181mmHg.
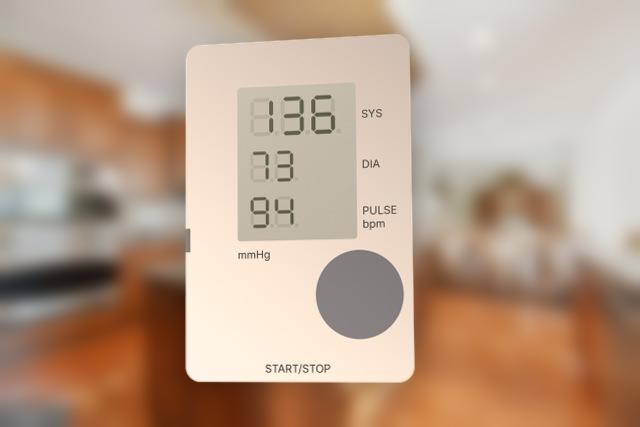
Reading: 73mmHg
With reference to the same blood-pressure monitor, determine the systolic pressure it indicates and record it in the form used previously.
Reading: 136mmHg
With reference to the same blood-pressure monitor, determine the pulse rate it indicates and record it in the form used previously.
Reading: 94bpm
